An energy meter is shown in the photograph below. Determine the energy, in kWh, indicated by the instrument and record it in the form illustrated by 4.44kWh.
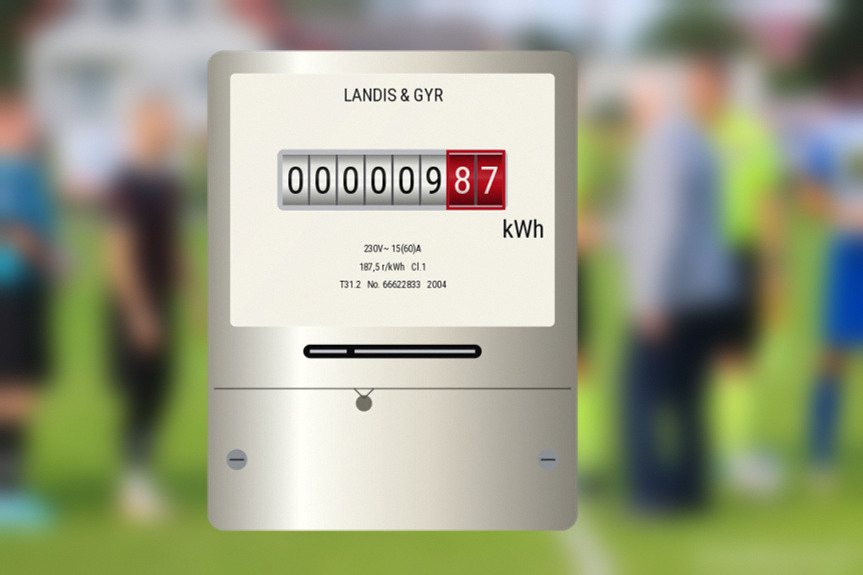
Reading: 9.87kWh
